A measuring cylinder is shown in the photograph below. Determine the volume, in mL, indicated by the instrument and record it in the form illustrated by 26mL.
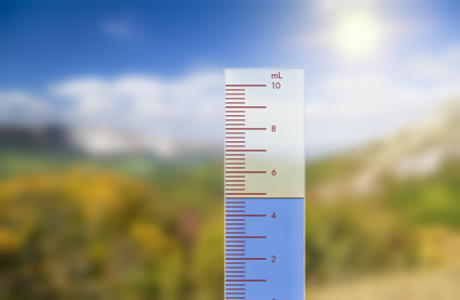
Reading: 4.8mL
